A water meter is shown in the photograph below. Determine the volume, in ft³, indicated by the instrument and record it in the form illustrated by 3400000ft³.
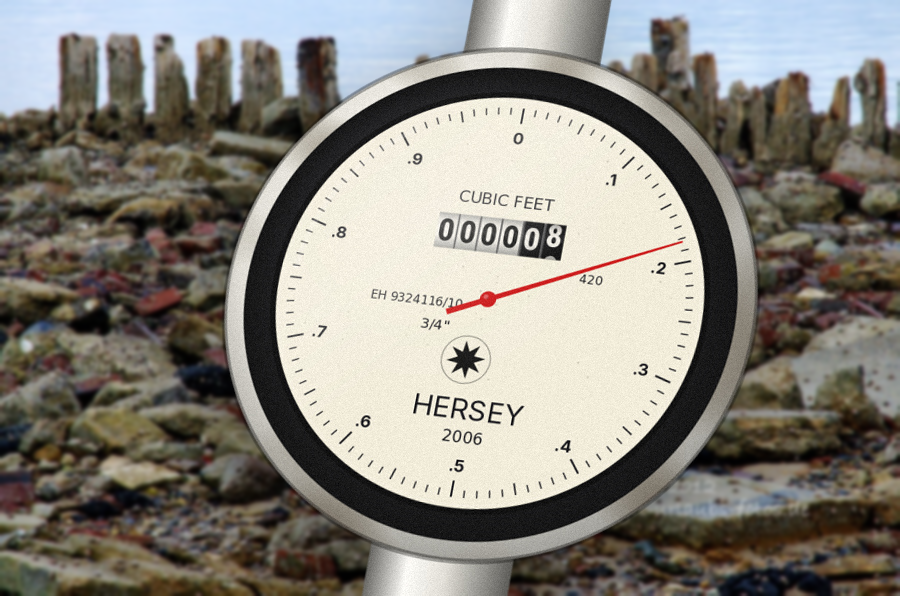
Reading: 8.18ft³
